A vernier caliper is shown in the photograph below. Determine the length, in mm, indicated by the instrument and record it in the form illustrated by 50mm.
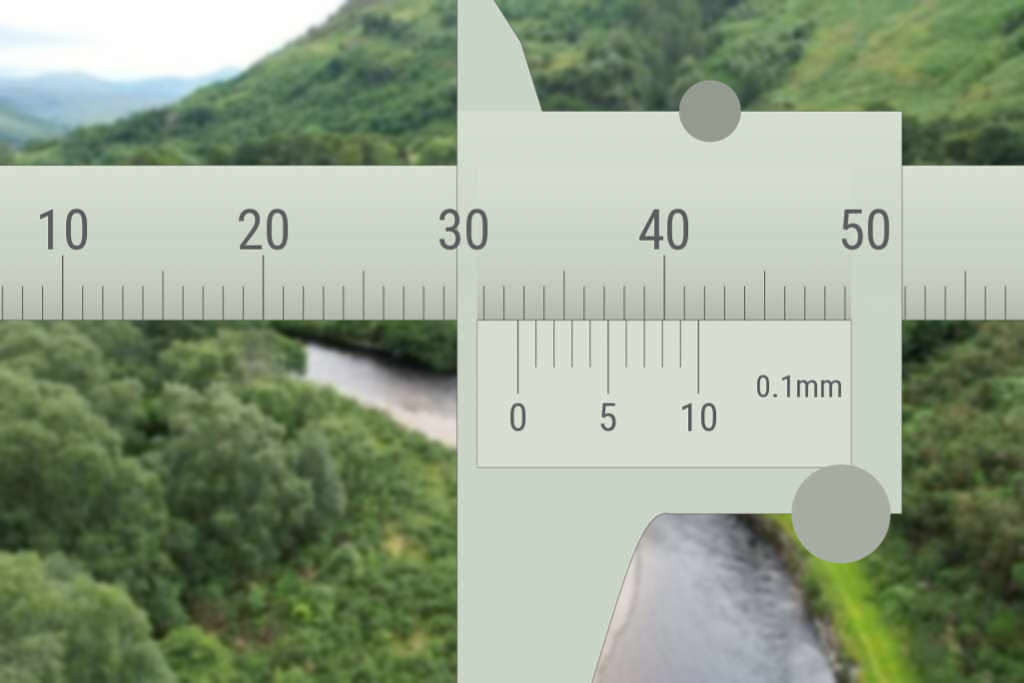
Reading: 32.7mm
